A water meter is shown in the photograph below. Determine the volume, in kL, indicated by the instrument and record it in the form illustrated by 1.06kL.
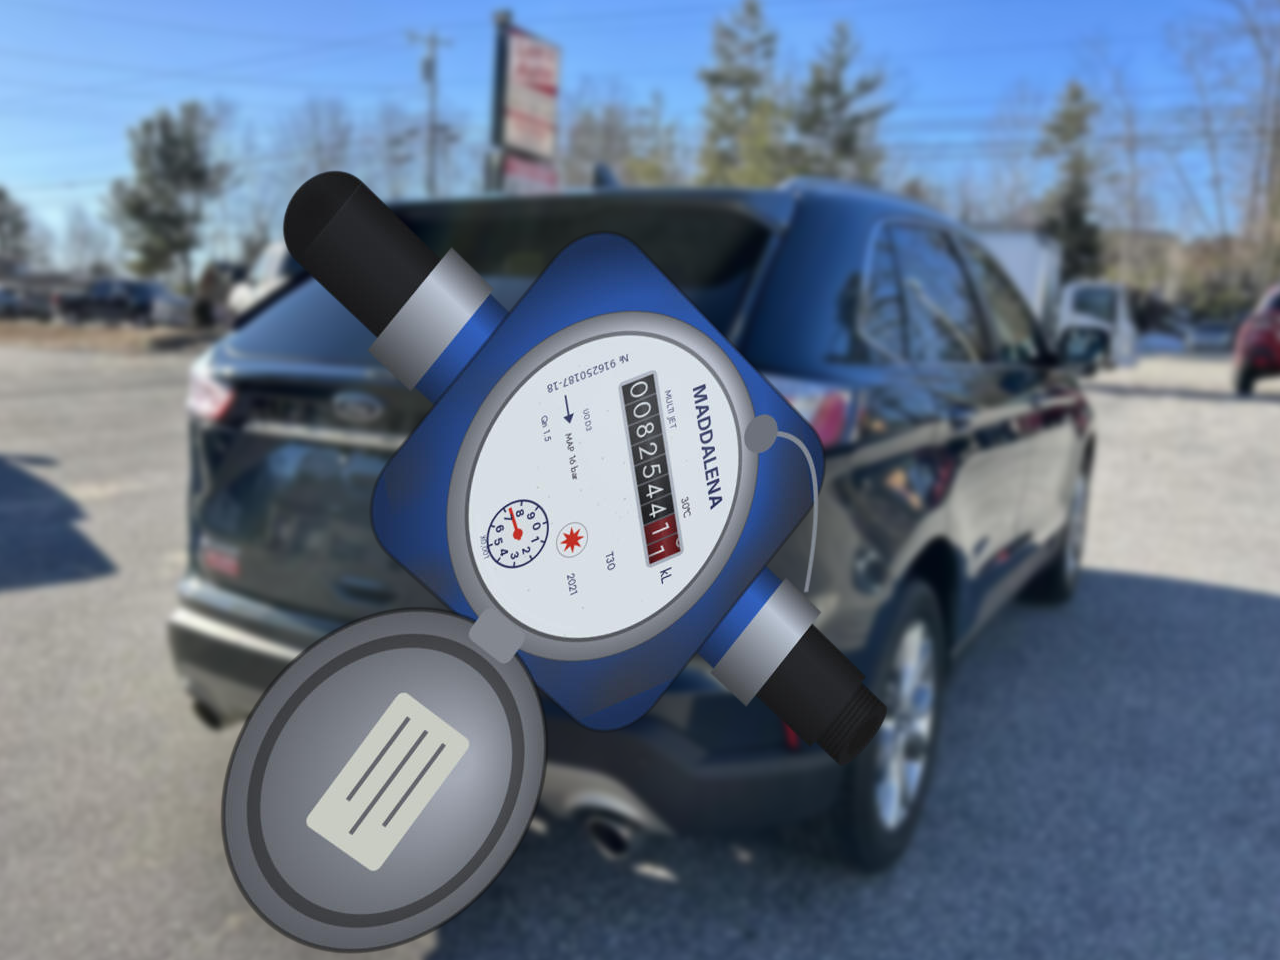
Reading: 82544.107kL
